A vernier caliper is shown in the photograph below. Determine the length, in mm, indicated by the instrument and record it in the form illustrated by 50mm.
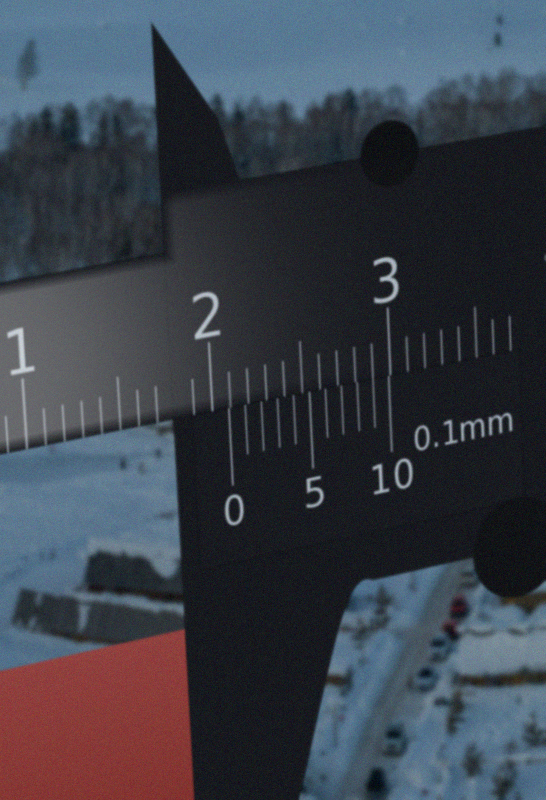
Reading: 20.9mm
